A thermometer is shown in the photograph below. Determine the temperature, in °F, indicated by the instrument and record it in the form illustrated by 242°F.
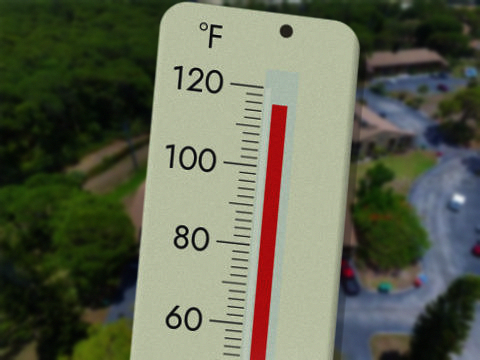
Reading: 116°F
